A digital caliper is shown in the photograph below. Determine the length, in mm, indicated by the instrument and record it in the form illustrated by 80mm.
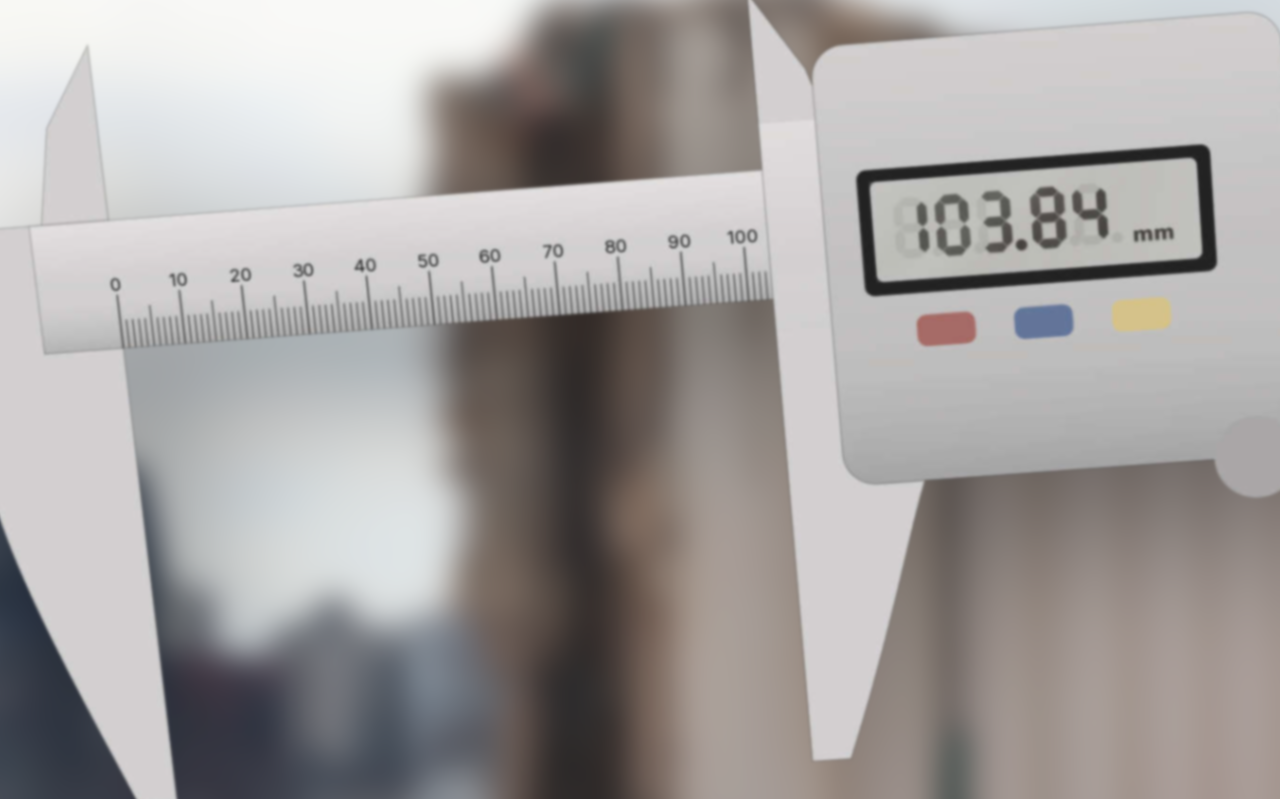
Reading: 103.84mm
